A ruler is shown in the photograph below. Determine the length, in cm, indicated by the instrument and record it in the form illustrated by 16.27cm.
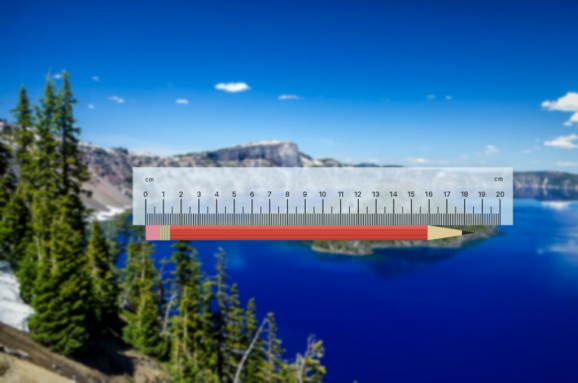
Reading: 18.5cm
